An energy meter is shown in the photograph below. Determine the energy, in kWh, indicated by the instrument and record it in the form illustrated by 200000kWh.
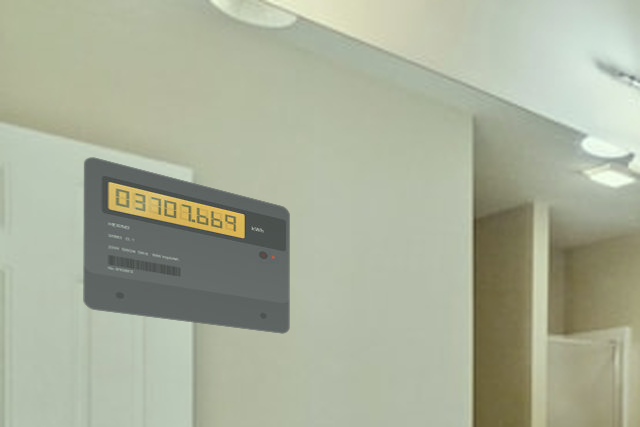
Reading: 3707.669kWh
